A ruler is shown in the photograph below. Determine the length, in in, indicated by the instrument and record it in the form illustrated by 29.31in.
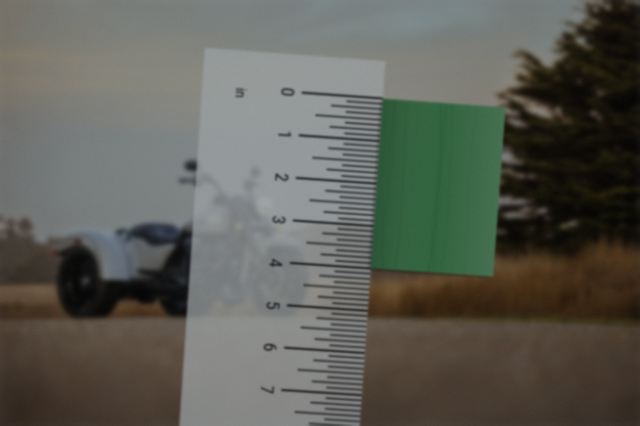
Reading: 4in
